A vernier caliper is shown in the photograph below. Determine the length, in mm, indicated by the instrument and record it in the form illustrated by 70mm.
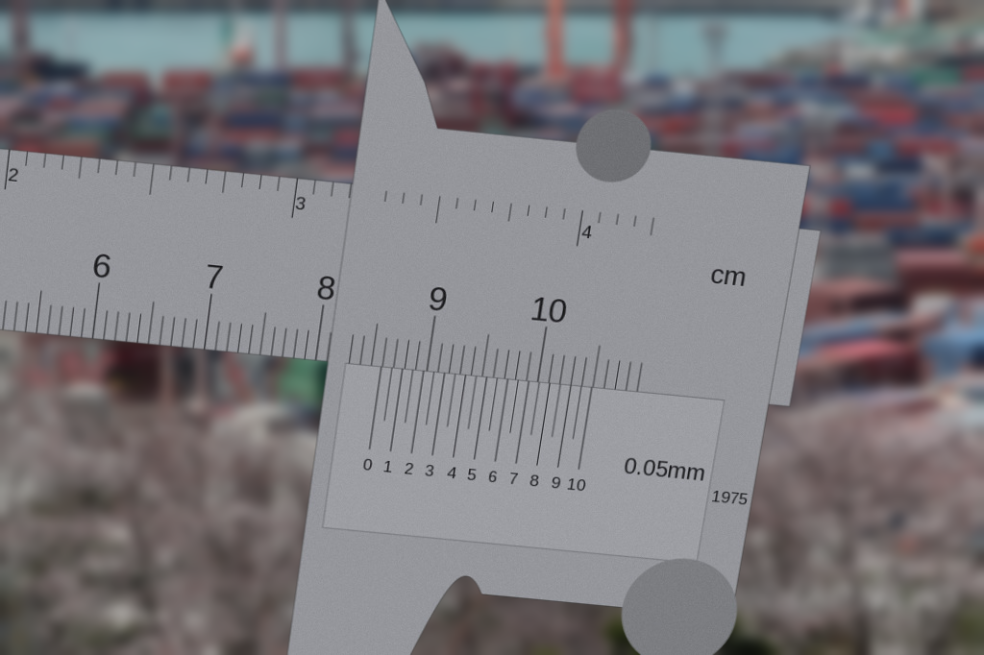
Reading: 85.9mm
